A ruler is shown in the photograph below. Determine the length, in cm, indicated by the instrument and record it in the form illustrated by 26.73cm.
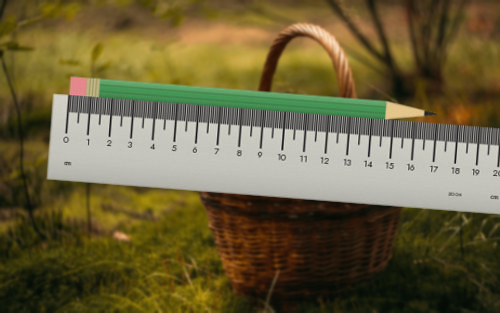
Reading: 17cm
